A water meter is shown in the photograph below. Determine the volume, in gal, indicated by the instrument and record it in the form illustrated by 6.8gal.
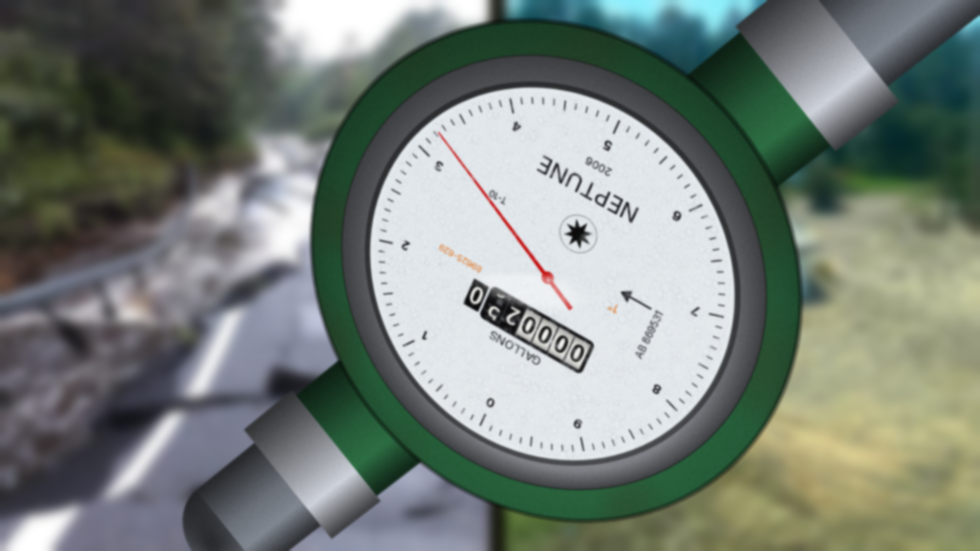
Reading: 253.2gal
